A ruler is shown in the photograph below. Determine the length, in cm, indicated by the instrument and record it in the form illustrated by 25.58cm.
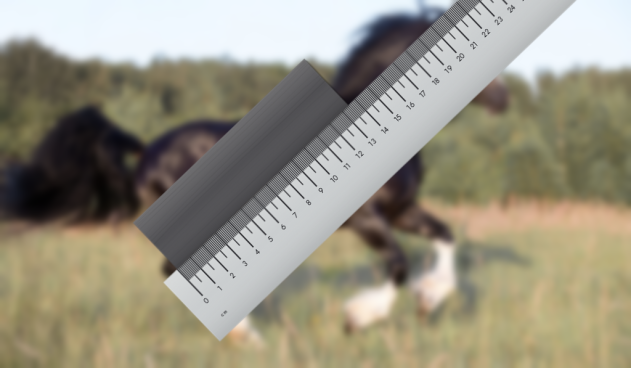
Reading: 13.5cm
